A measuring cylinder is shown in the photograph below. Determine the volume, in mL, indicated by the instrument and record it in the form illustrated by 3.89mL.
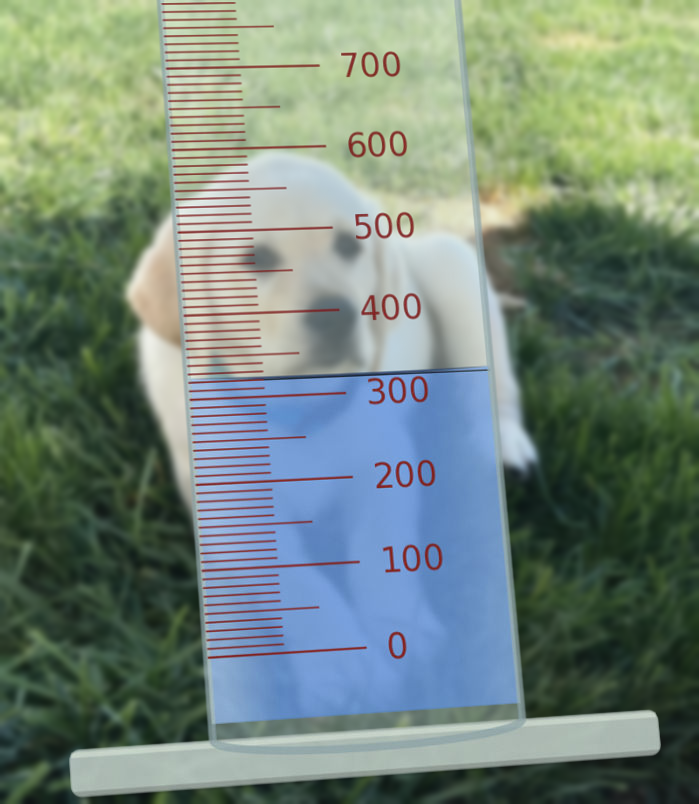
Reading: 320mL
